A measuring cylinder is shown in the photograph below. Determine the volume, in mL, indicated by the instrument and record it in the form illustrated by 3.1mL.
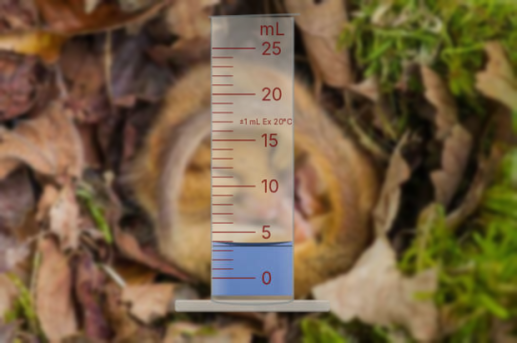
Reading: 3.5mL
